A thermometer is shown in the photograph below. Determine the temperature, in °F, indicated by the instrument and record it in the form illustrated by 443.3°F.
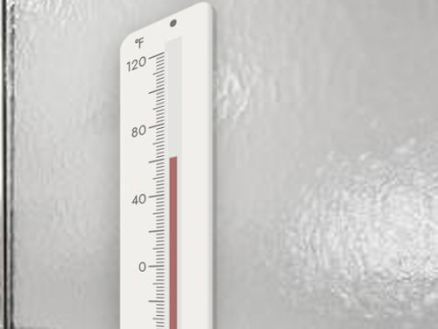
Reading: 60°F
